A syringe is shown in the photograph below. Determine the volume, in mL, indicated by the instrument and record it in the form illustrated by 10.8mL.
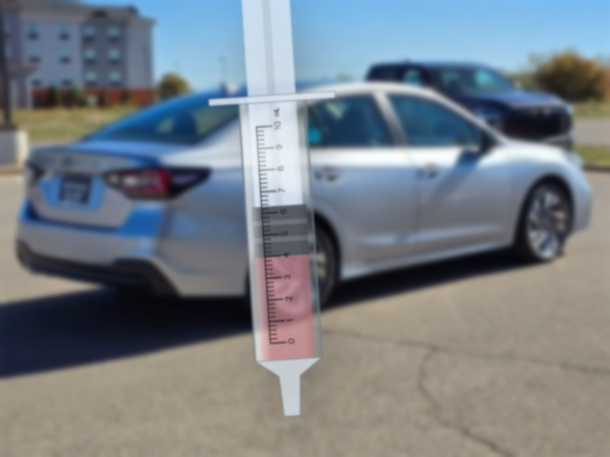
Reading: 4mL
